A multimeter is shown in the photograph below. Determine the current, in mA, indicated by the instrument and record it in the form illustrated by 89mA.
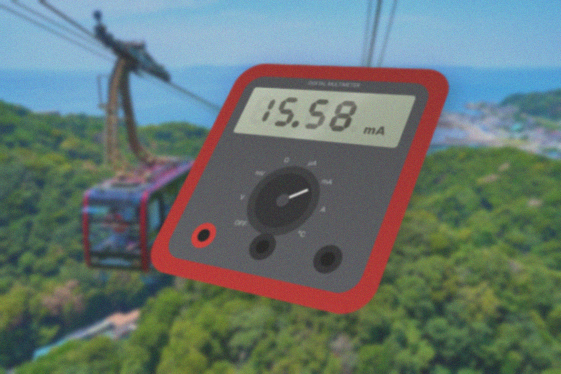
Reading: 15.58mA
